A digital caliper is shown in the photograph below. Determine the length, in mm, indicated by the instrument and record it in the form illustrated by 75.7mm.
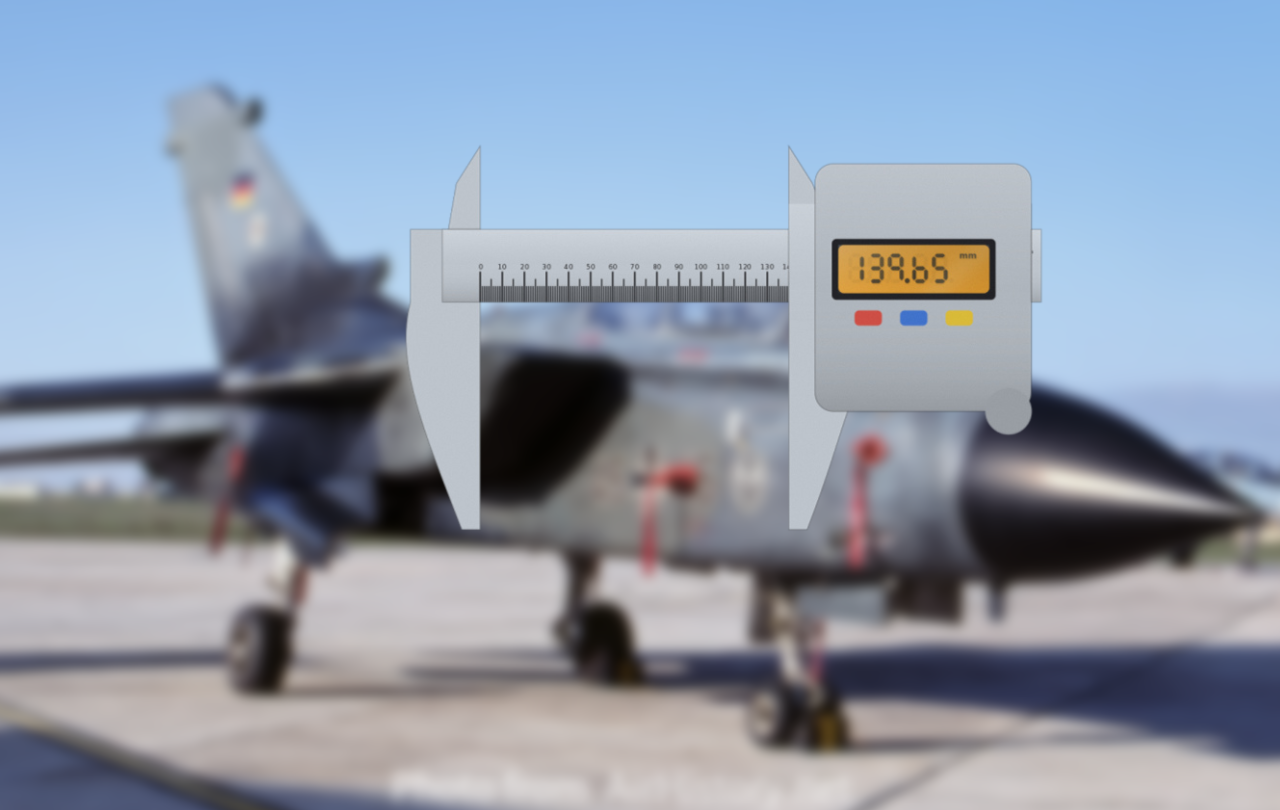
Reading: 139.65mm
